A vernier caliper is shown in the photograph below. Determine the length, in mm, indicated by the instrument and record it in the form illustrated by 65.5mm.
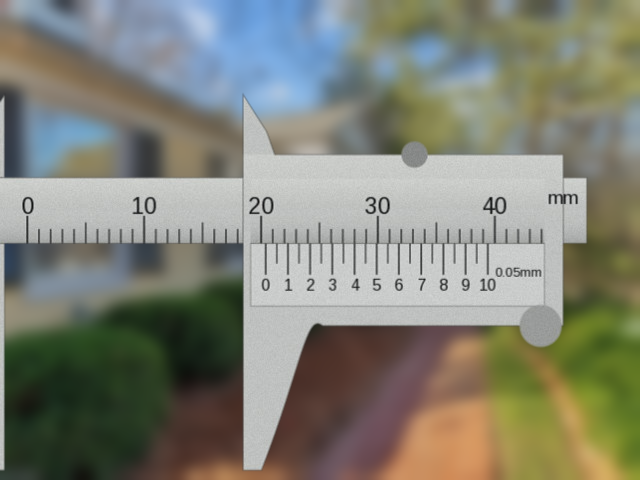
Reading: 20.4mm
